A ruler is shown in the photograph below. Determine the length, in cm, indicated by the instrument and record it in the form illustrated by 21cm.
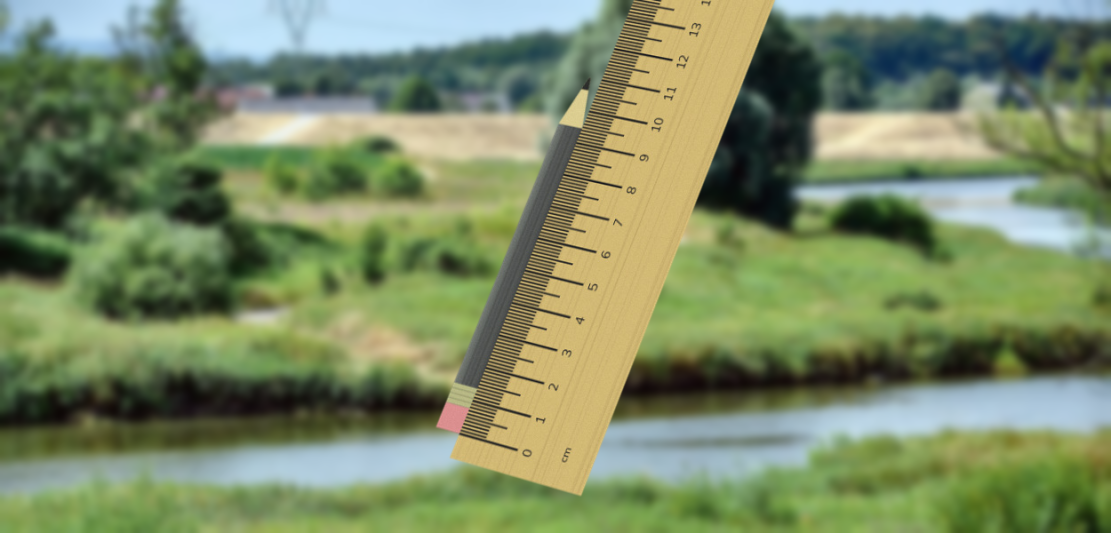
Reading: 11cm
